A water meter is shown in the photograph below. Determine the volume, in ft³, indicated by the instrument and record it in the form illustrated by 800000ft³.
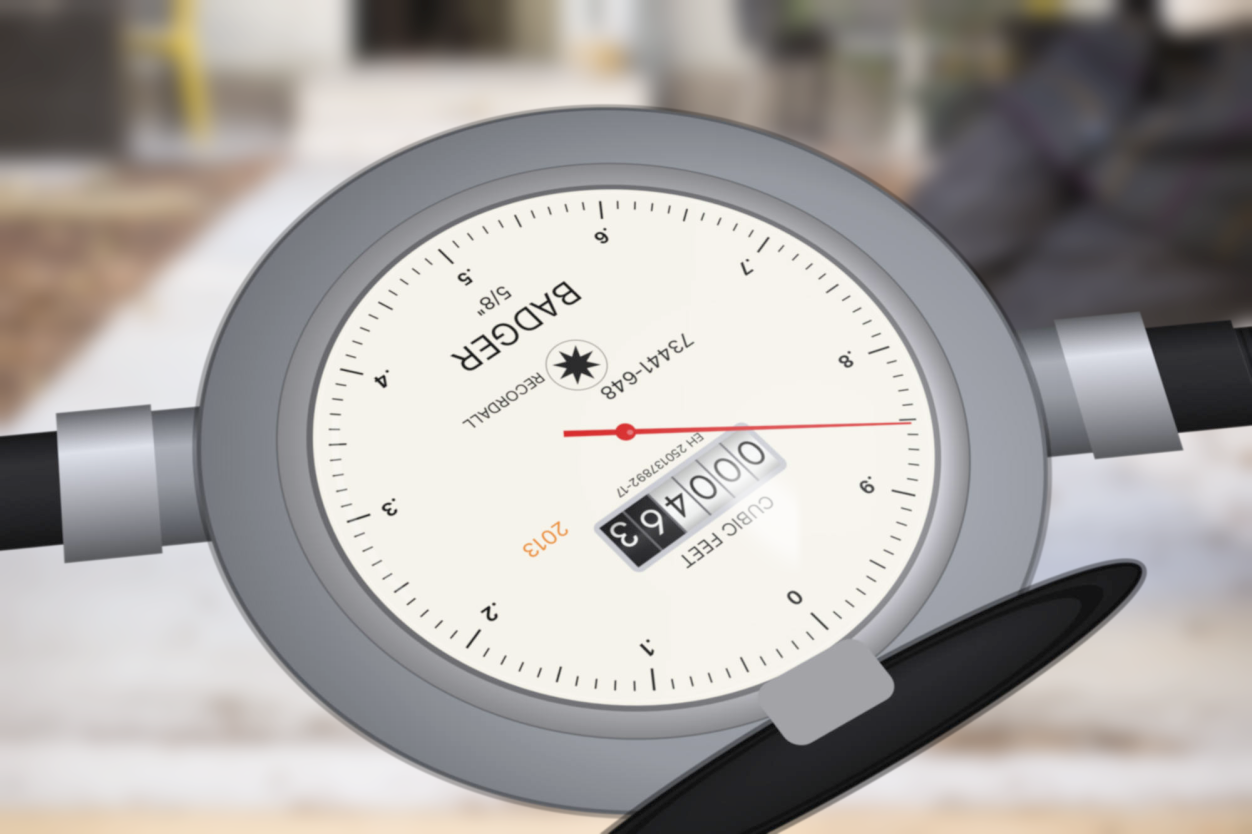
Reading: 462.85ft³
